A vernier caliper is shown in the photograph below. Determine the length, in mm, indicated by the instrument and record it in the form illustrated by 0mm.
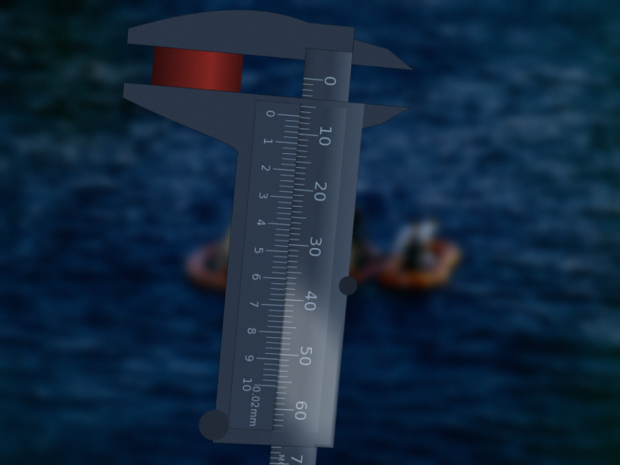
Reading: 6.8mm
